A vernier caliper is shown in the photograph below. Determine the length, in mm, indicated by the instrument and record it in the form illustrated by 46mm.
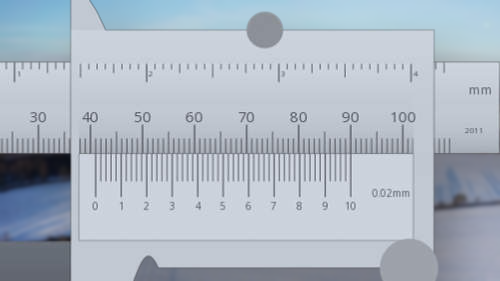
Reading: 41.0mm
